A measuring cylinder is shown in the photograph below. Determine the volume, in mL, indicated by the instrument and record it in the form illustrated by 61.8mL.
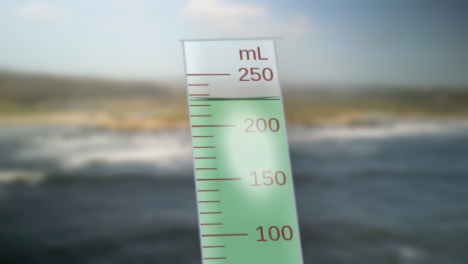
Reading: 225mL
